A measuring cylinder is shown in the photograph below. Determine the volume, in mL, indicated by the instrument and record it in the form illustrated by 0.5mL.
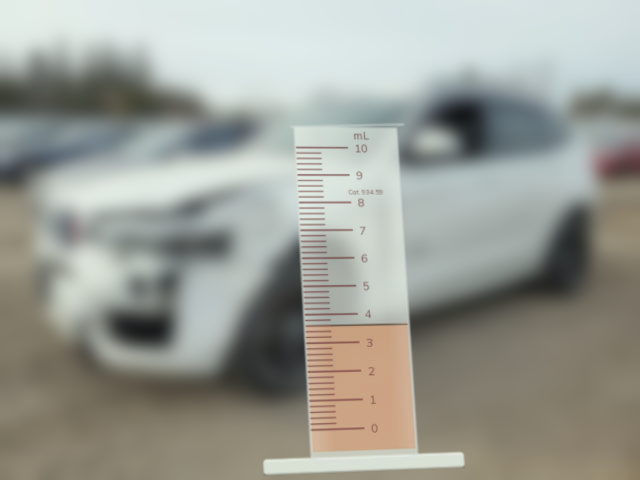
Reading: 3.6mL
